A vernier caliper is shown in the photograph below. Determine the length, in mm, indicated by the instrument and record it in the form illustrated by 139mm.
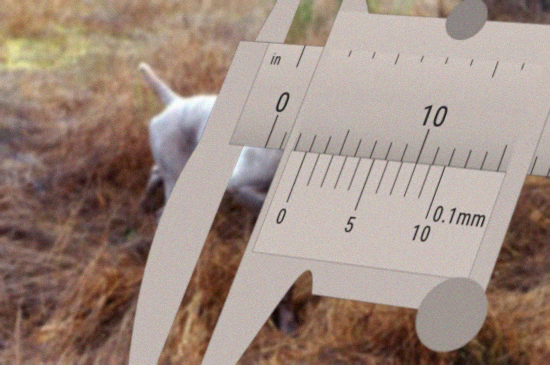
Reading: 2.8mm
